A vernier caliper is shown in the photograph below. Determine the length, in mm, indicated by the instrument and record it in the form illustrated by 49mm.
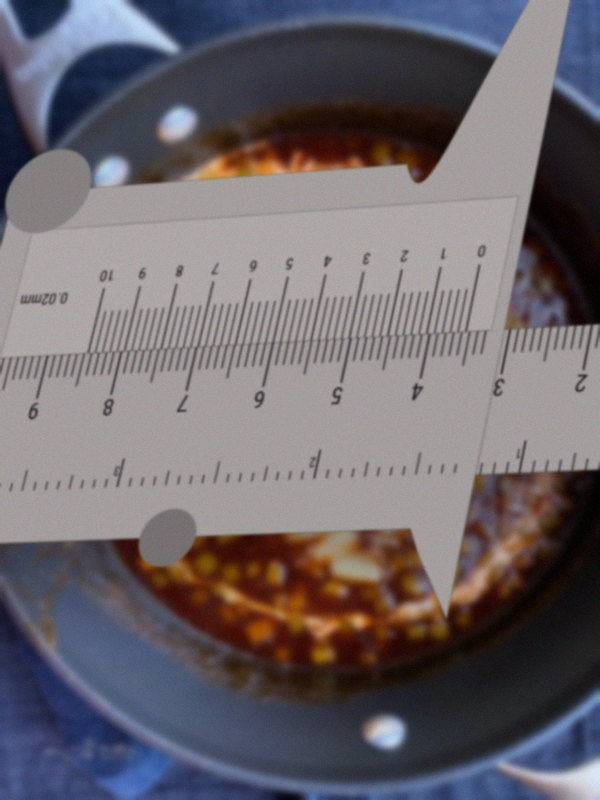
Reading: 35.5mm
